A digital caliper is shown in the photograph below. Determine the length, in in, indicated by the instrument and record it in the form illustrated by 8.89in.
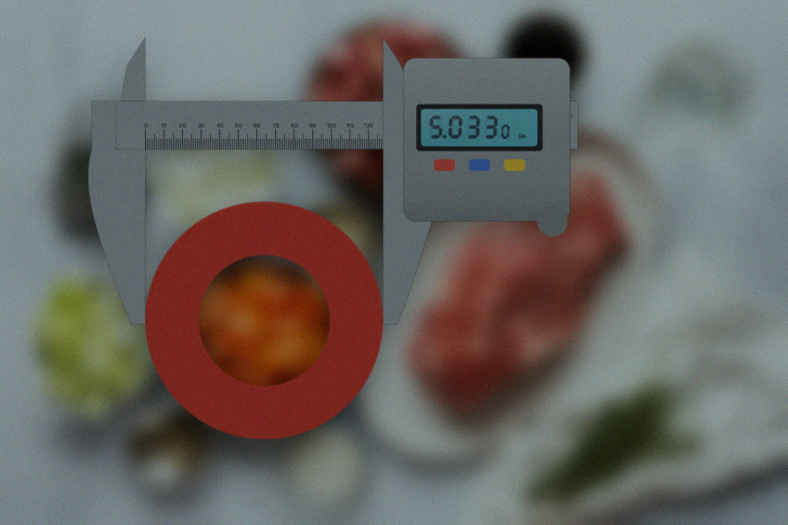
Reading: 5.0330in
